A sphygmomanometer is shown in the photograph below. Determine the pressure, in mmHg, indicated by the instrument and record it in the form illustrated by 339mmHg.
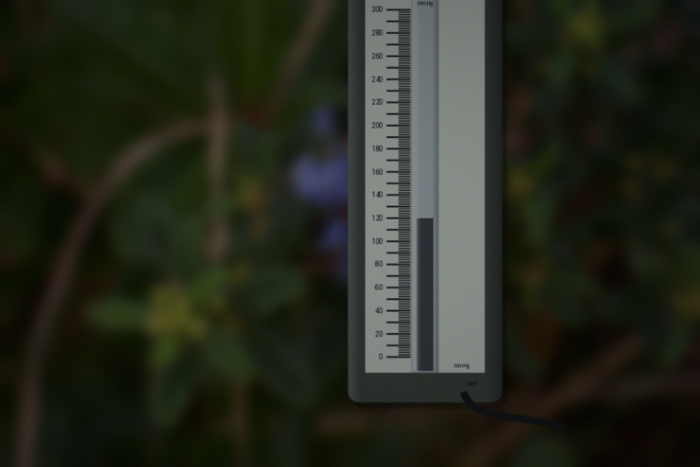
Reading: 120mmHg
